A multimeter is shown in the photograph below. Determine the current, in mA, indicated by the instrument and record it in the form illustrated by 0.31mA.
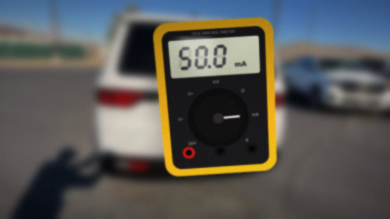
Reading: 50.0mA
